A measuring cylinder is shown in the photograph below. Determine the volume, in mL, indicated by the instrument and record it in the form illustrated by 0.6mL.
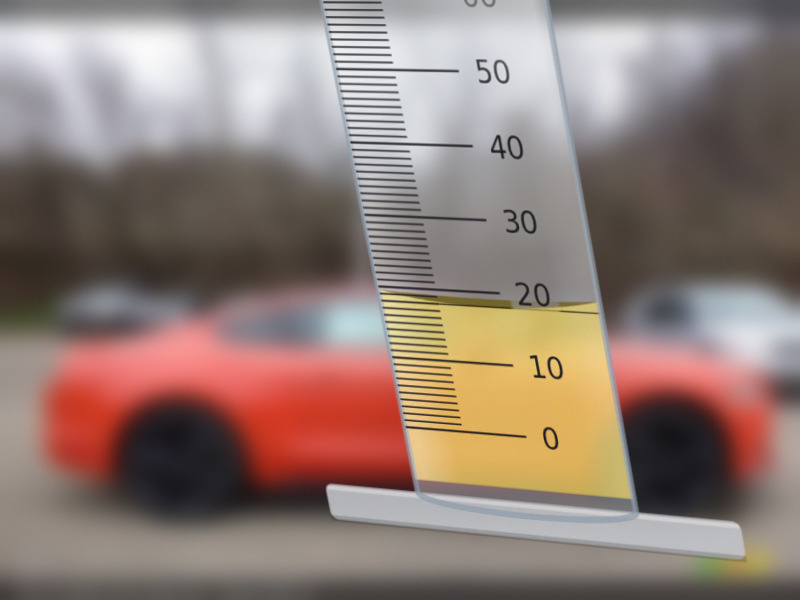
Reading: 18mL
